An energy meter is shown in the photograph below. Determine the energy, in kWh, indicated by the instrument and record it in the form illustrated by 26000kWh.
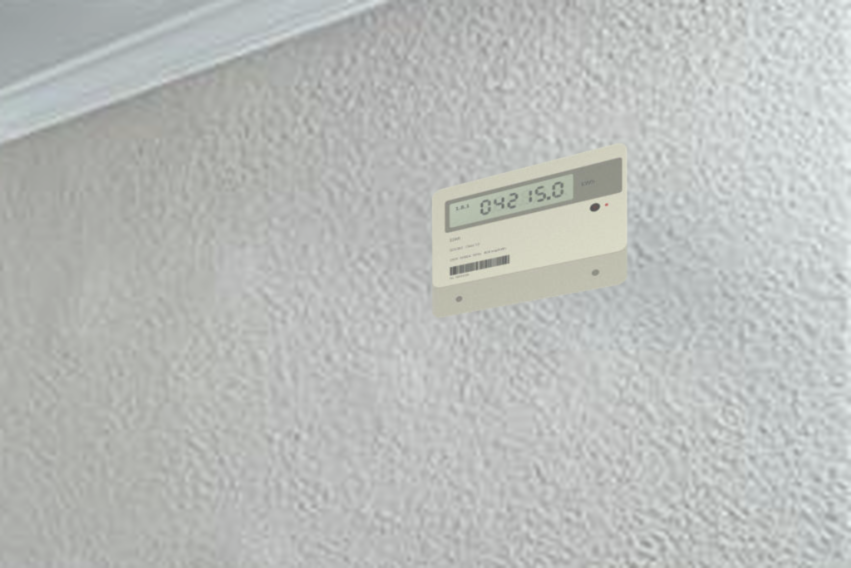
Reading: 4215.0kWh
